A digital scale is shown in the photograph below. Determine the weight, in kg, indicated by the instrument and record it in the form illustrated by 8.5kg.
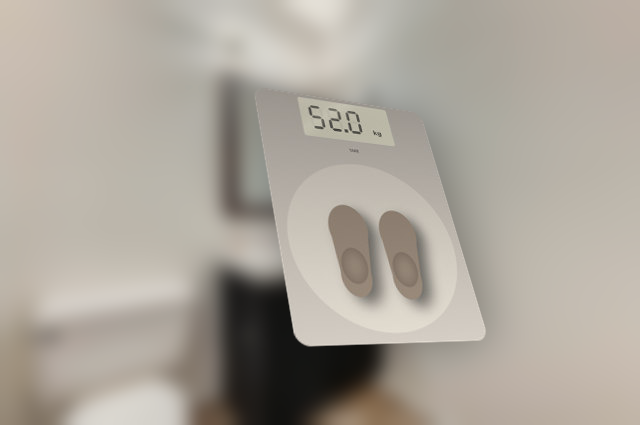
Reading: 52.0kg
